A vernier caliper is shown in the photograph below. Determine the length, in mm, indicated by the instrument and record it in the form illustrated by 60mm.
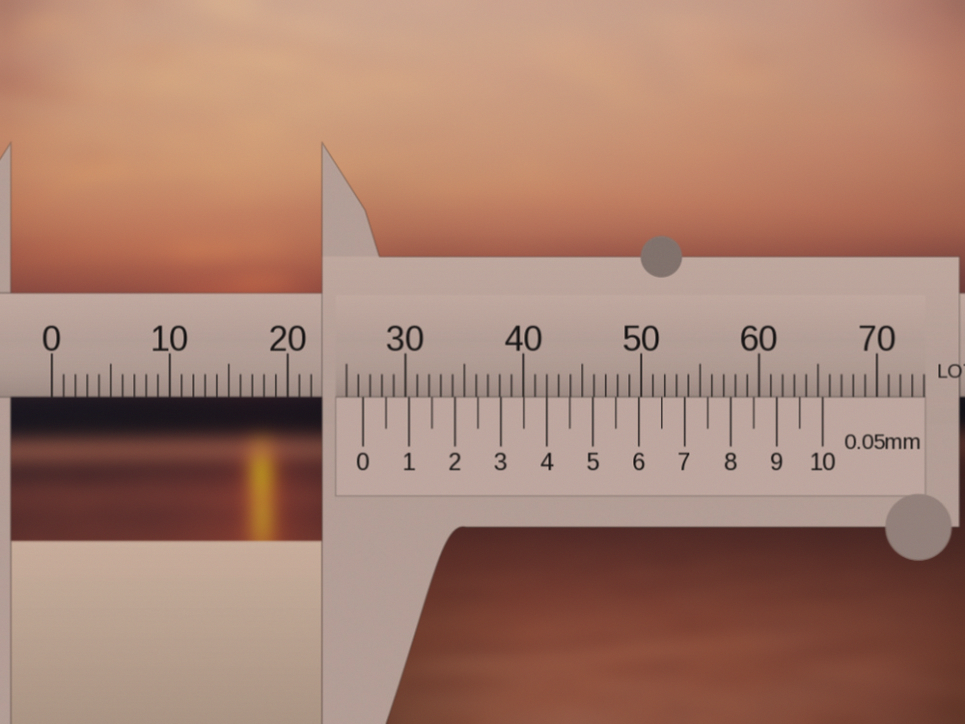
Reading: 26.4mm
